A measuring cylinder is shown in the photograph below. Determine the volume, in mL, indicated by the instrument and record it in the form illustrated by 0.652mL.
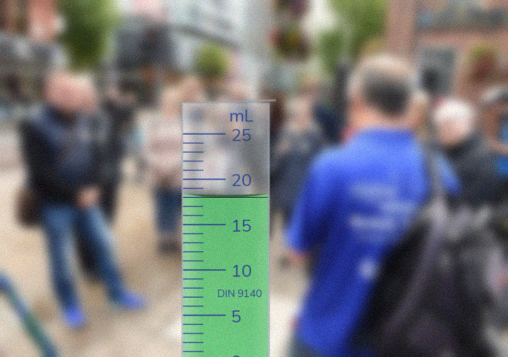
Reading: 18mL
